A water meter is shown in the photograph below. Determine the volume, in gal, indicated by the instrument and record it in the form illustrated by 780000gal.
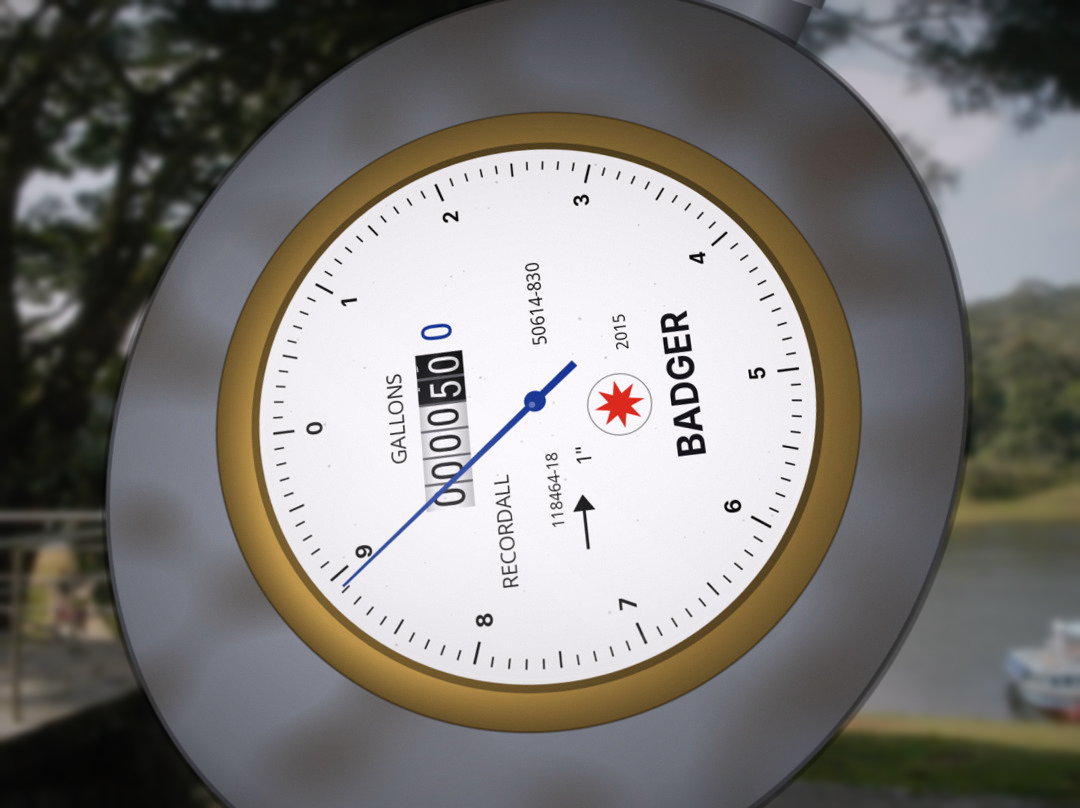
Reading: 498.9gal
